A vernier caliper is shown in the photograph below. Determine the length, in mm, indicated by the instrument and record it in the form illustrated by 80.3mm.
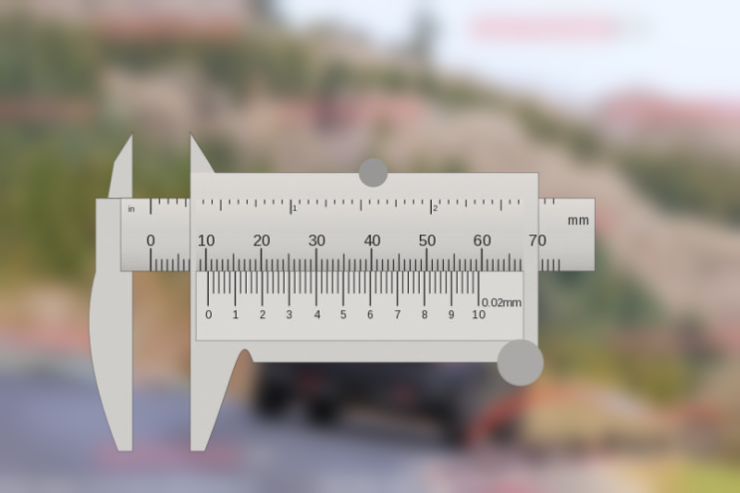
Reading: 10.4mm
